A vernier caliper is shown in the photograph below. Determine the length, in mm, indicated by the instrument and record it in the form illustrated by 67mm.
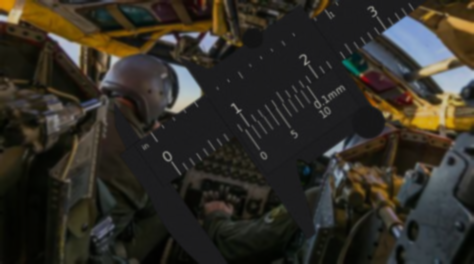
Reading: 9.4mm
